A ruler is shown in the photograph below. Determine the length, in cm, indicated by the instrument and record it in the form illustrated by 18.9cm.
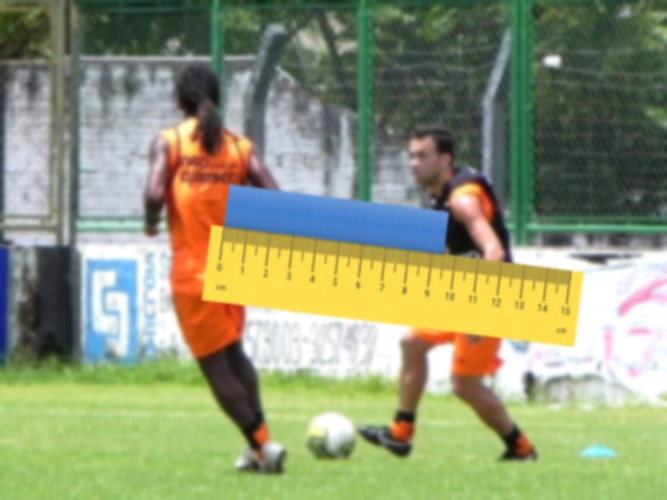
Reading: 9.5cm
